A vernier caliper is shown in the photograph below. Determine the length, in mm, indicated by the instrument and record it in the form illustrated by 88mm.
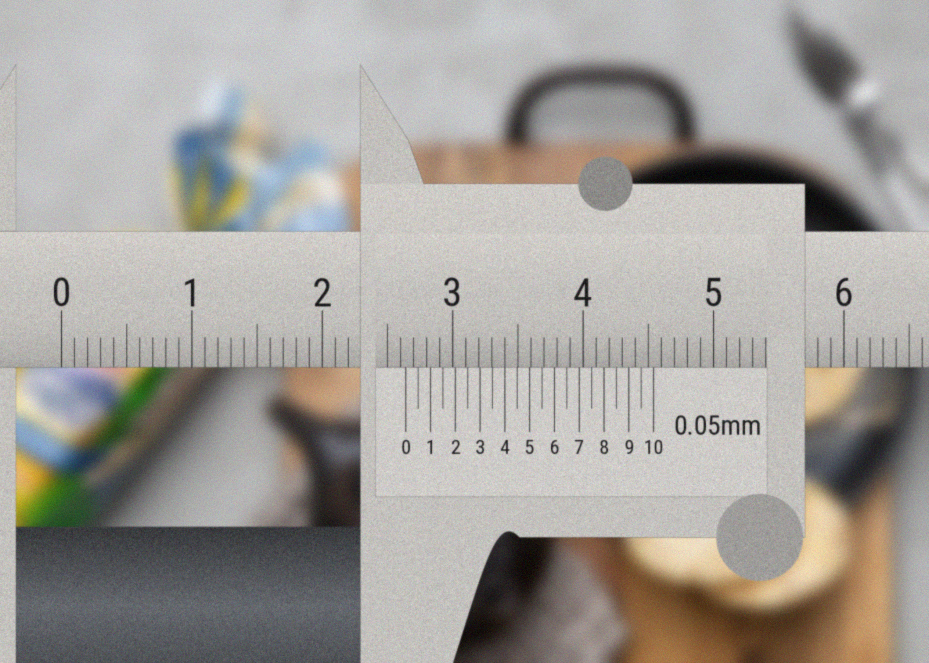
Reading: 26.4mm
